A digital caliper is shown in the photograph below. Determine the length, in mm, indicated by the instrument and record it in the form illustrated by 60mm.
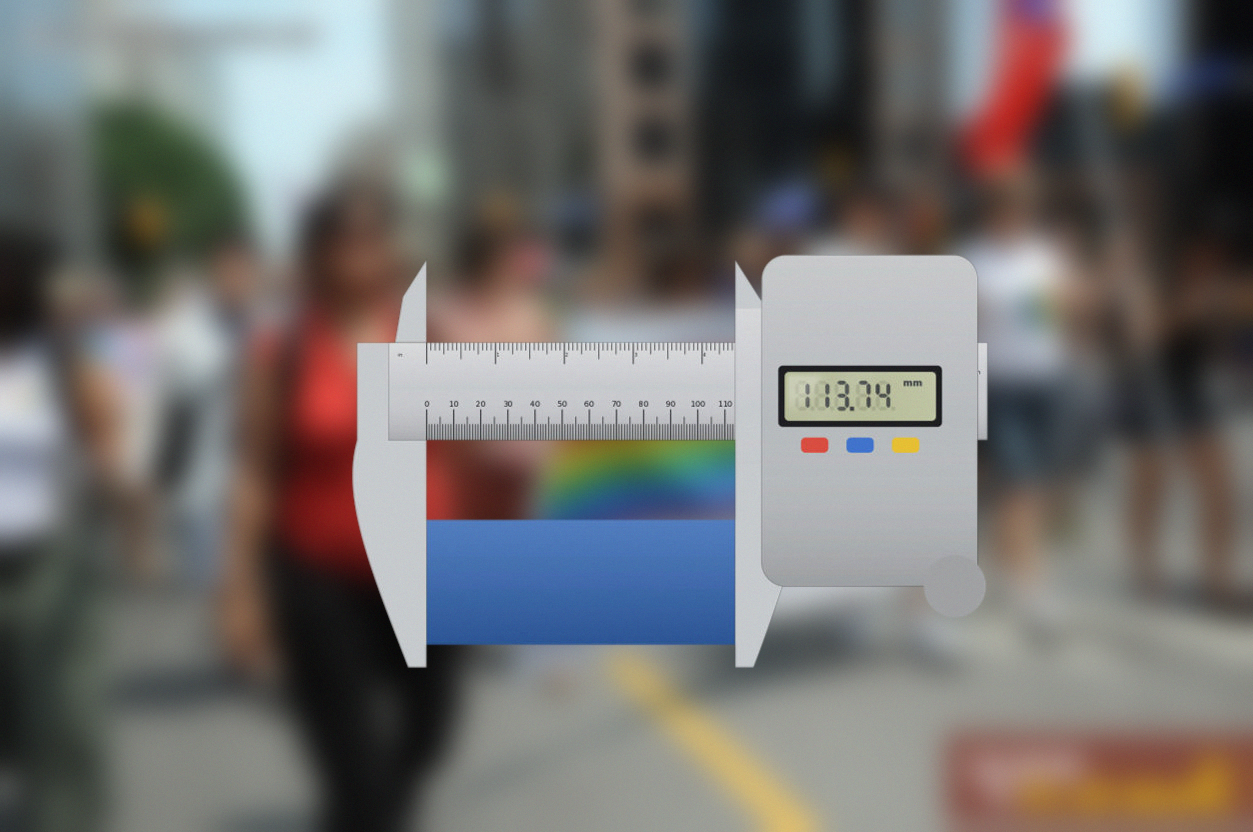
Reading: 113.74mm
